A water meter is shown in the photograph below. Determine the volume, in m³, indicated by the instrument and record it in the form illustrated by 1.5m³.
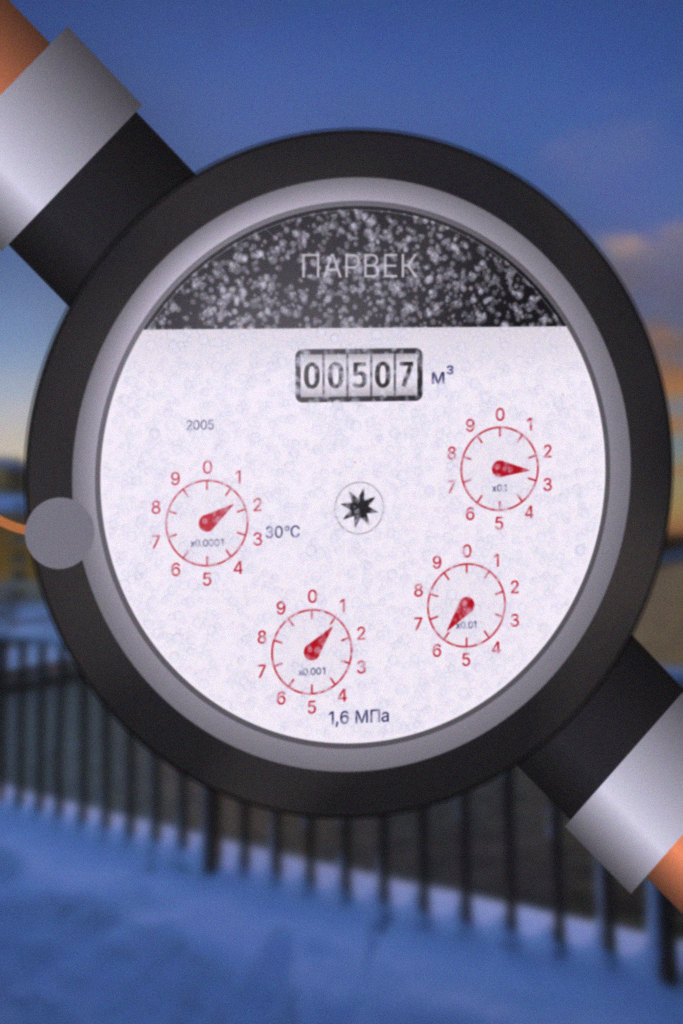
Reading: 507.2611m³
